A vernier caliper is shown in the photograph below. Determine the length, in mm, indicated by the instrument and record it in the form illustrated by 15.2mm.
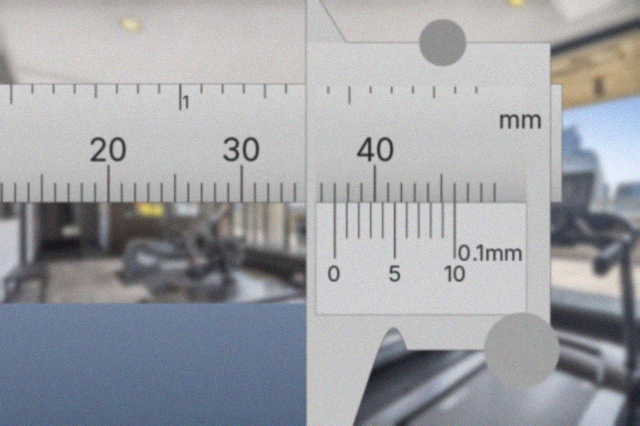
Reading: 37.0mm
